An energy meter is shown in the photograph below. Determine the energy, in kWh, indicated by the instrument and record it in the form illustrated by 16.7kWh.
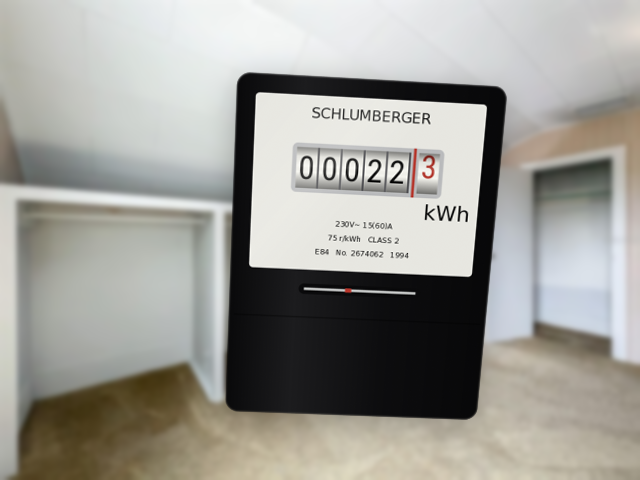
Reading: 22.3kWh
